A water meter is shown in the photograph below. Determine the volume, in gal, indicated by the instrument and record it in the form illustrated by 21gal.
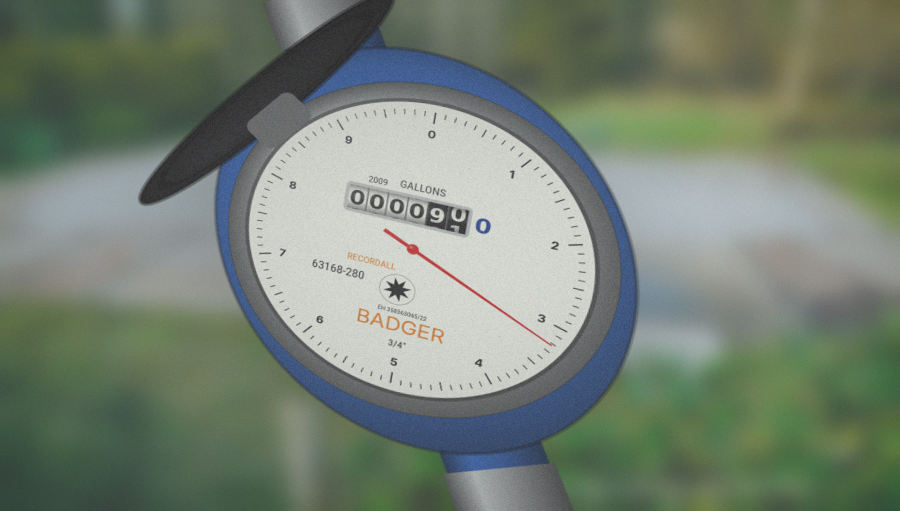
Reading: 903.2gal
